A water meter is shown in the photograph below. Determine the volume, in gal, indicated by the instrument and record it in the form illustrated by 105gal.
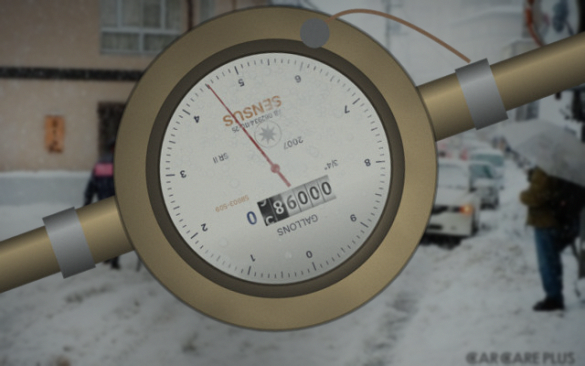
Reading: 9854.5gal
